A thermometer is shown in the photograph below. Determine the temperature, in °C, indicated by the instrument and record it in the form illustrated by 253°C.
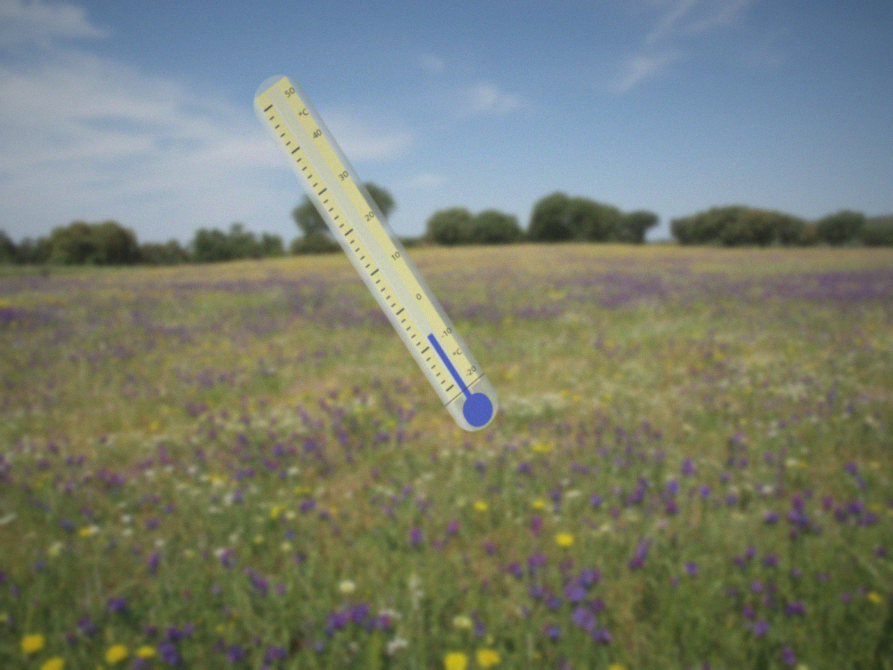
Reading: -8°C
